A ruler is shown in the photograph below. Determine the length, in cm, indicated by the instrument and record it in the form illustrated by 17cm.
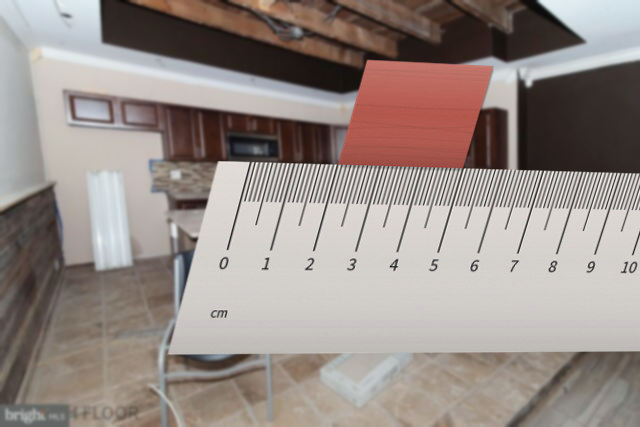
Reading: 3cm
